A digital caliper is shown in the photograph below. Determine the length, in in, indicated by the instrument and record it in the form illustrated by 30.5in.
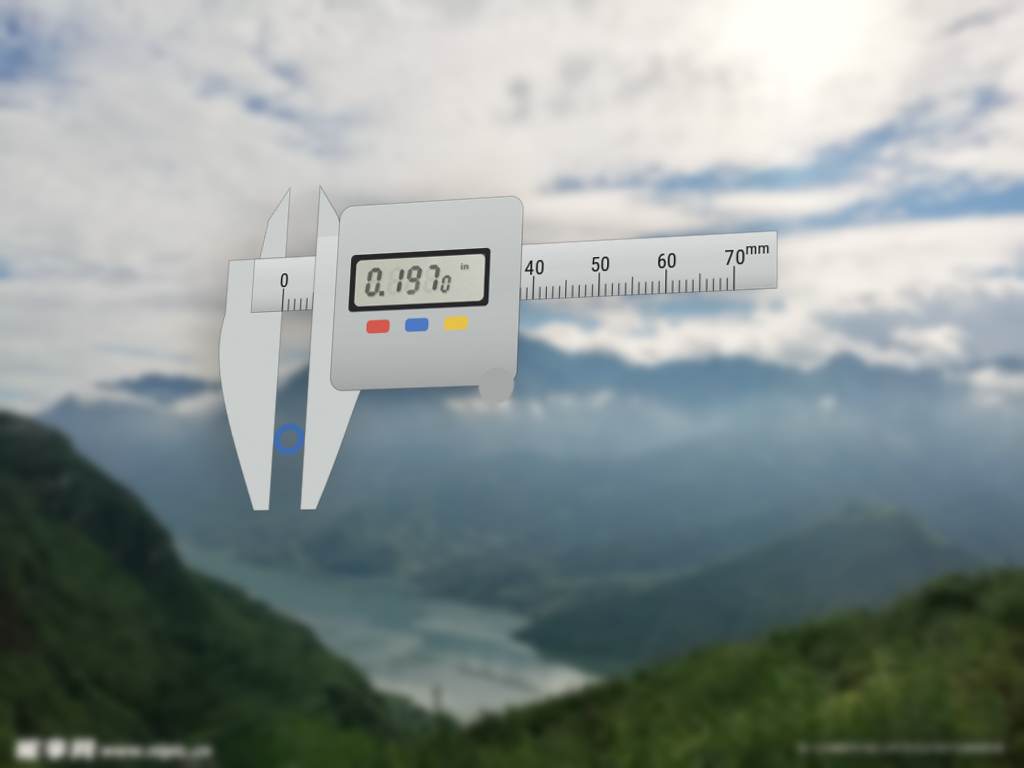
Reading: 0.1970in
